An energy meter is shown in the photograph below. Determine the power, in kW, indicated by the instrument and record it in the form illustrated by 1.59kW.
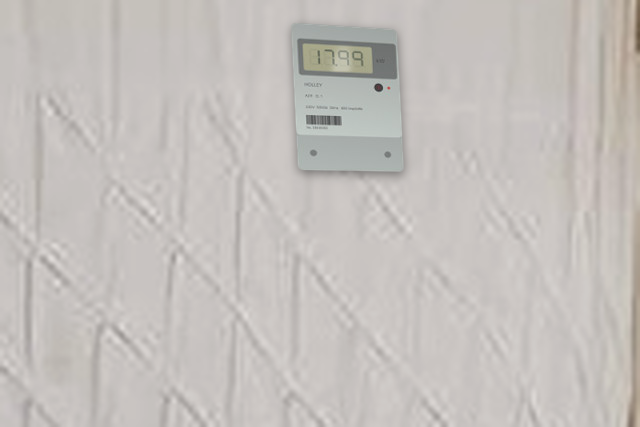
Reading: 17.99kW
